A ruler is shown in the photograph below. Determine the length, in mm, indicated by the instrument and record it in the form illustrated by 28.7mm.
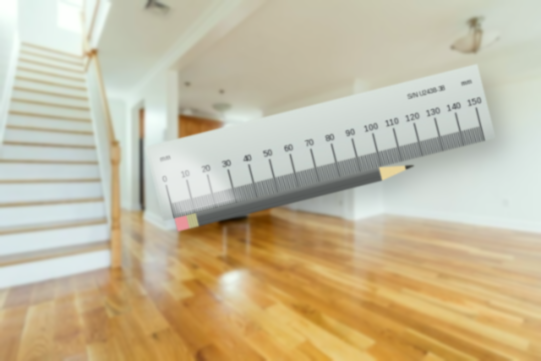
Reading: 115mm
